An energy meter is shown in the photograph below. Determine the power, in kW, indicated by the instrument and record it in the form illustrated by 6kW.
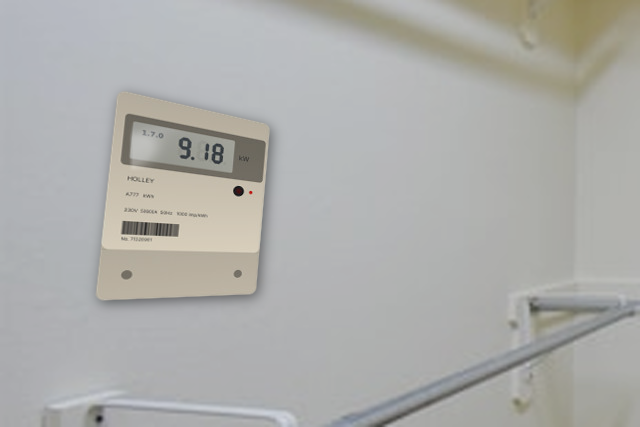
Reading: 9.18kW
